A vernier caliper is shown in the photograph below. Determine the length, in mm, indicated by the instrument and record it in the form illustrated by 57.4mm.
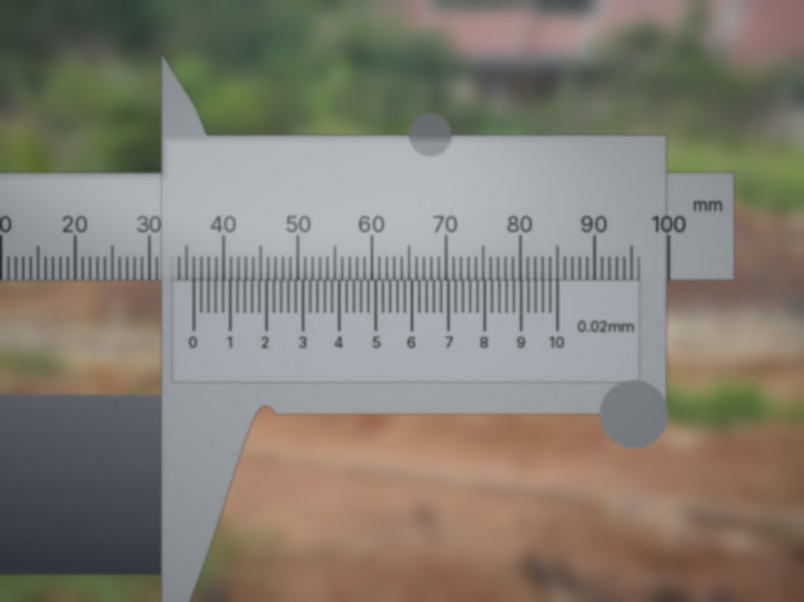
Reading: 36.0mm
